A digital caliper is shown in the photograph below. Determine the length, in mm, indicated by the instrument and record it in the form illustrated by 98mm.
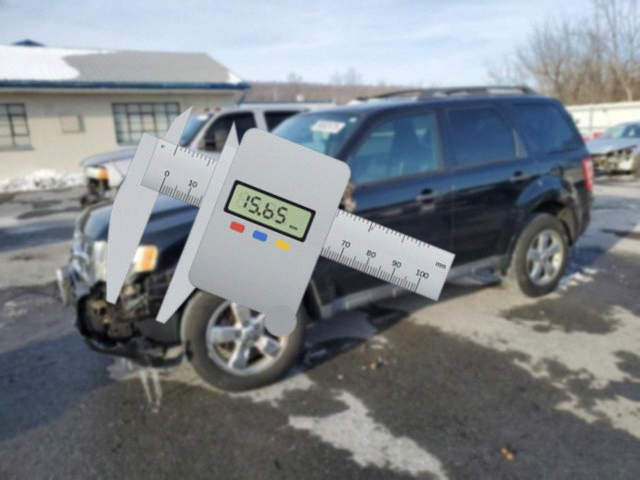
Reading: 15.65mm
